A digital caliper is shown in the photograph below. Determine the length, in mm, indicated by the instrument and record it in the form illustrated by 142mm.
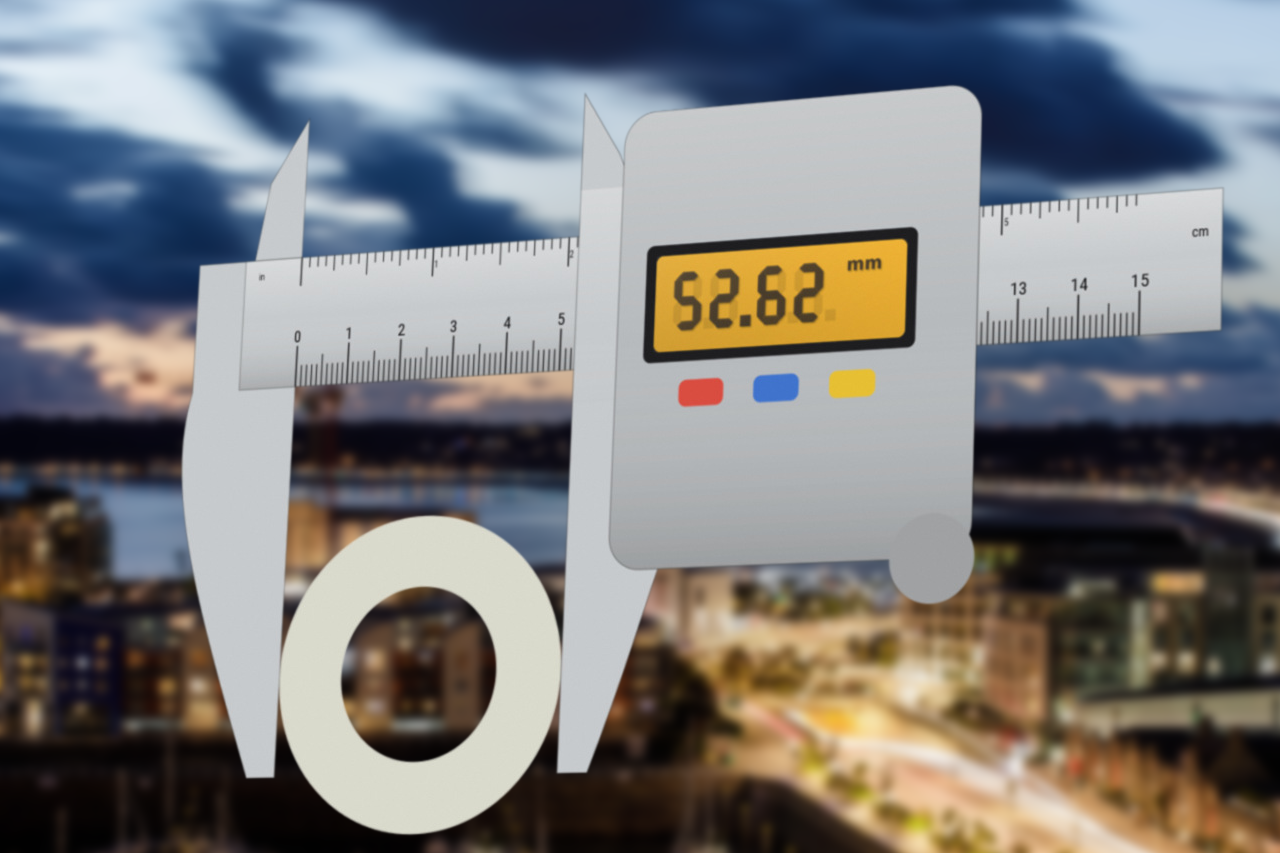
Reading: 52.62mm
